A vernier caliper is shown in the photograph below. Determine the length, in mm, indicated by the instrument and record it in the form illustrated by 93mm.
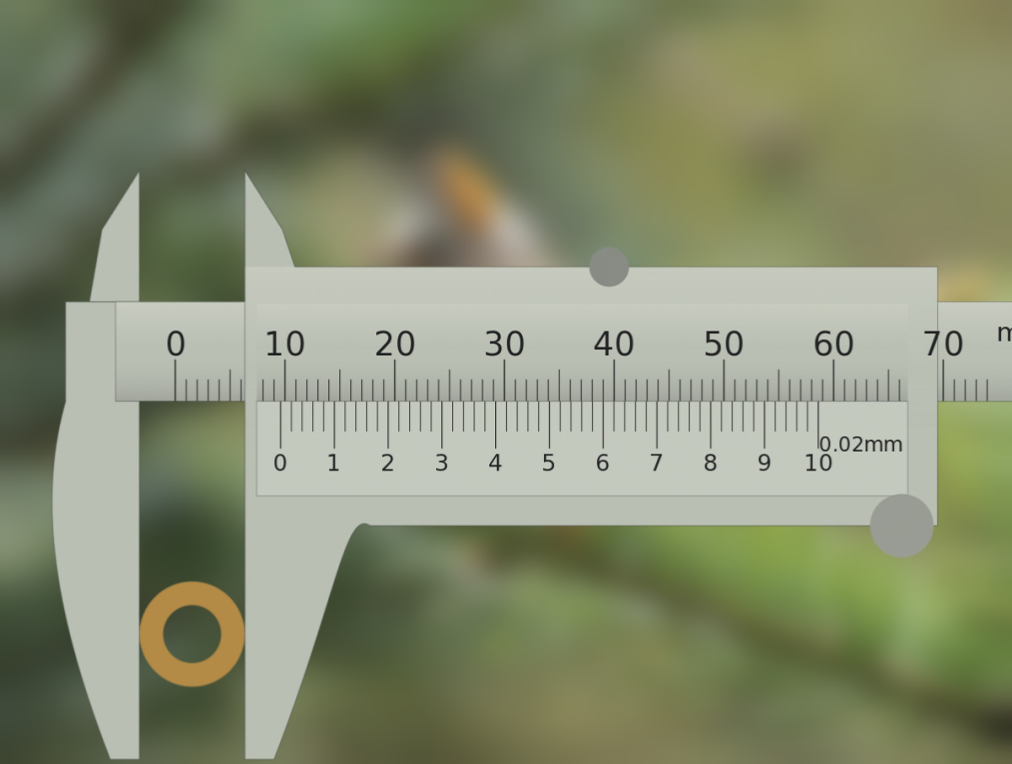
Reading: 9.6mm
